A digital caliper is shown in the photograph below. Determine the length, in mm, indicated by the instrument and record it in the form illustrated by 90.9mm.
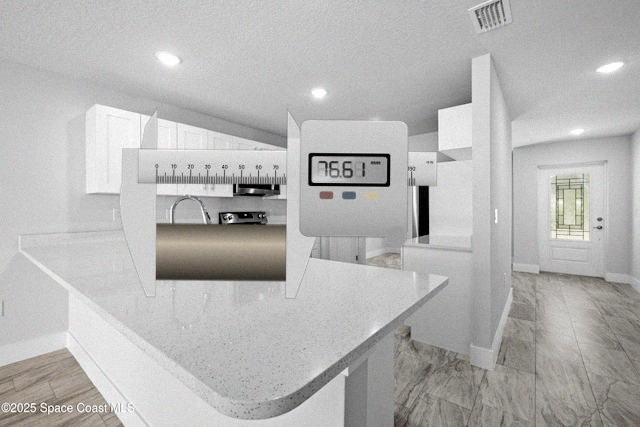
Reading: 76.61mm
